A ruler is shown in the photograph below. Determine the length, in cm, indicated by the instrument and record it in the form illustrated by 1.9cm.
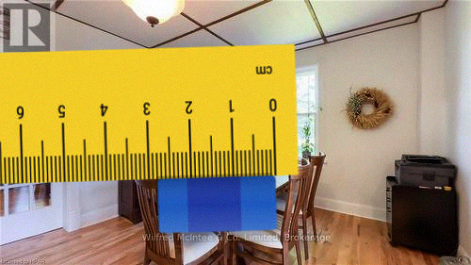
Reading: 2.8cm
